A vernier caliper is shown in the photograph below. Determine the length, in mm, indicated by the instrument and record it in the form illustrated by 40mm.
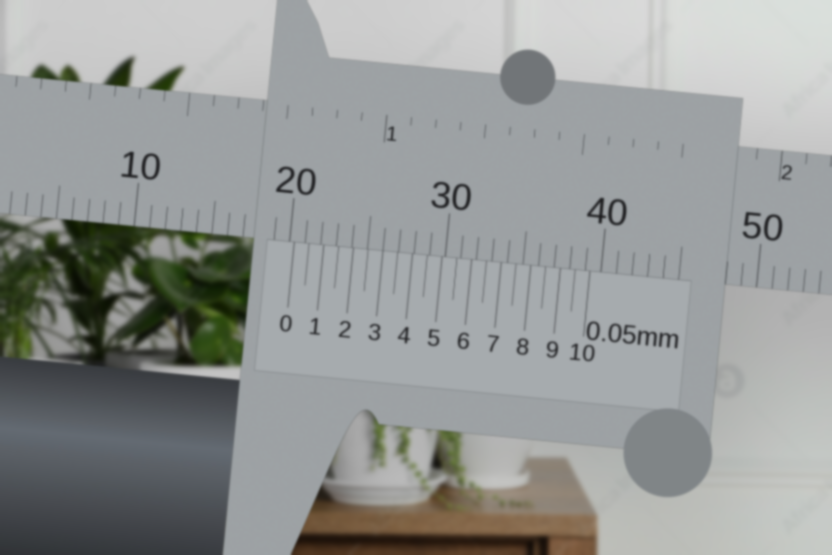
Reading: 20.3mm
